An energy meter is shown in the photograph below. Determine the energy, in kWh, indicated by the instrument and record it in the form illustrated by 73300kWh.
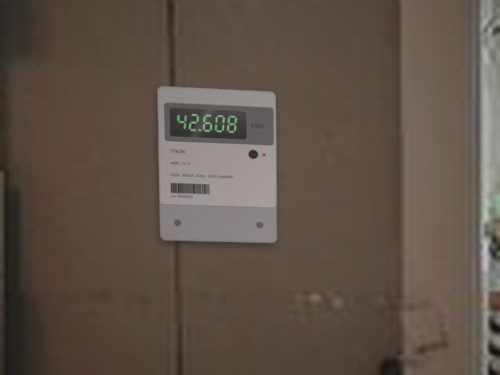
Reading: 42.608kWh
